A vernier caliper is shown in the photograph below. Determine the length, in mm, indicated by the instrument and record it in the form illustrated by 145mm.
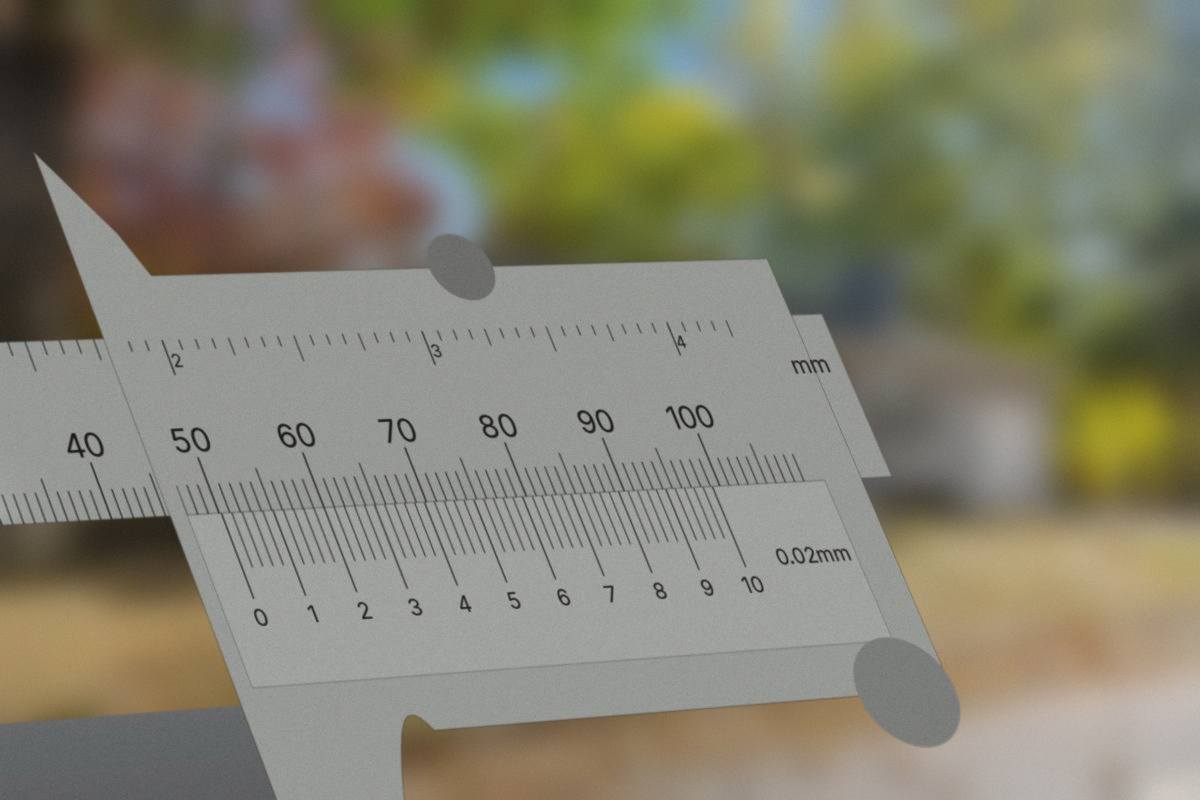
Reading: 50.2mm
